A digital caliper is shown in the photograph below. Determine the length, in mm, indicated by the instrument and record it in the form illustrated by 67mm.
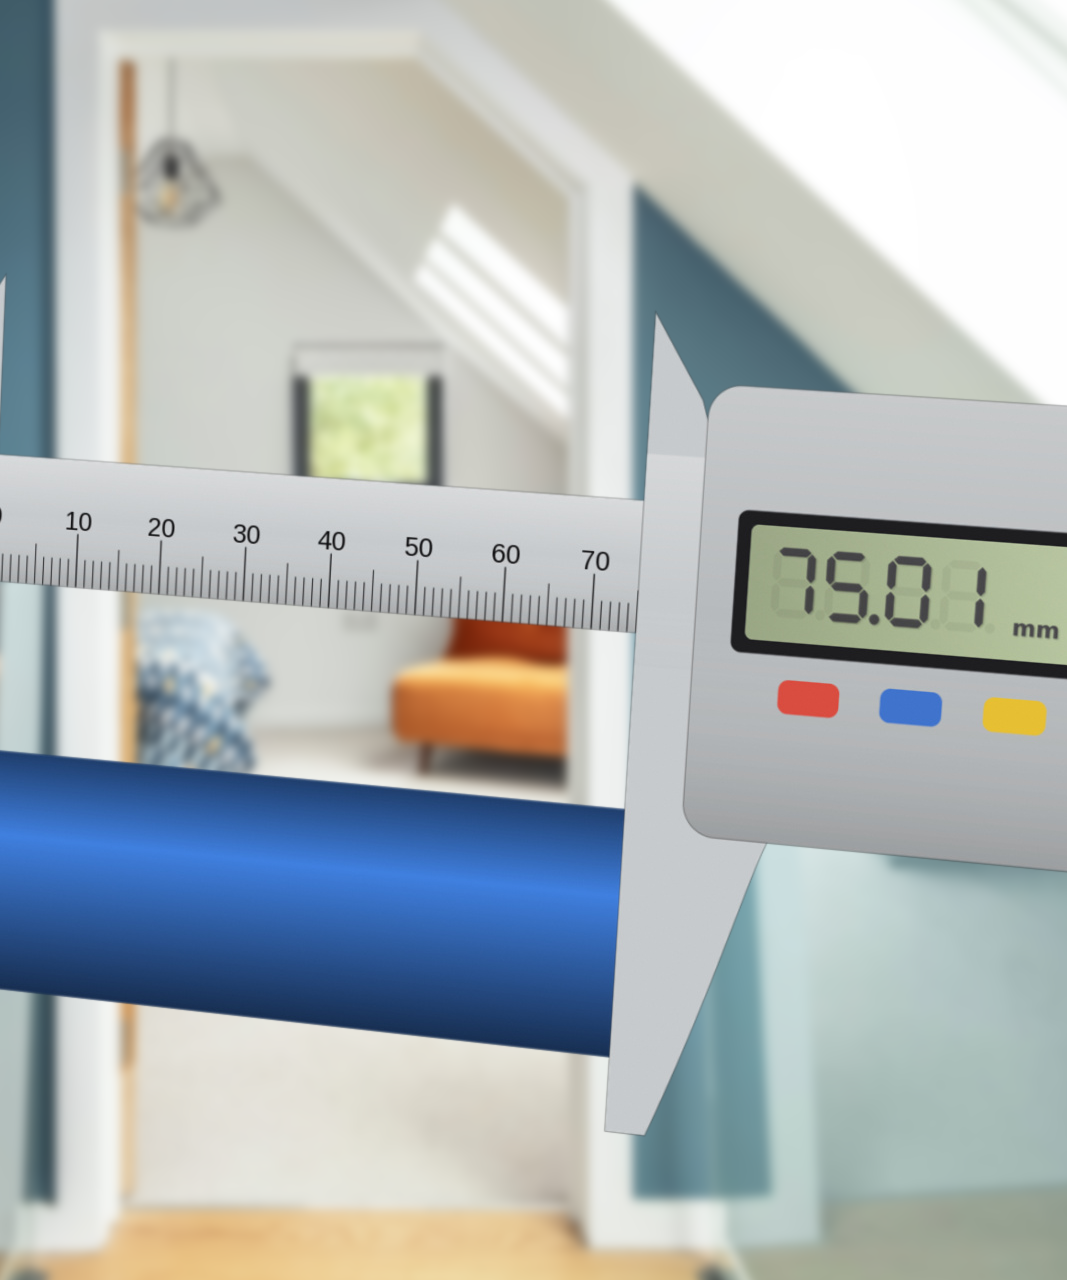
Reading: 75.01mm
